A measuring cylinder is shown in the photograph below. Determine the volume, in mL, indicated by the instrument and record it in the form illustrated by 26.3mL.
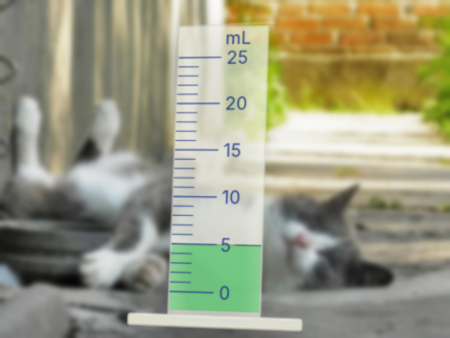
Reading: 5mL
